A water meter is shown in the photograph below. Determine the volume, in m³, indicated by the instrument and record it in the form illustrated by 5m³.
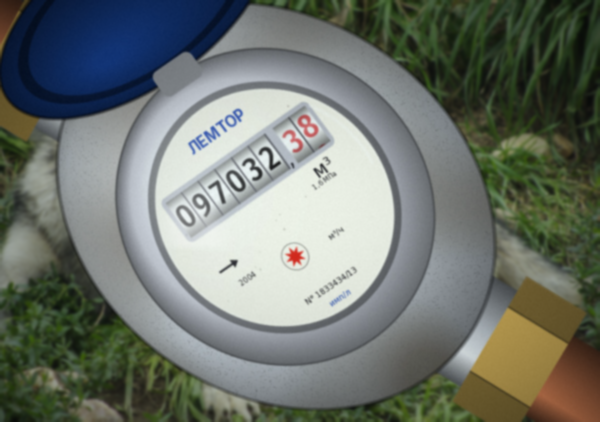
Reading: 97032.38m³
